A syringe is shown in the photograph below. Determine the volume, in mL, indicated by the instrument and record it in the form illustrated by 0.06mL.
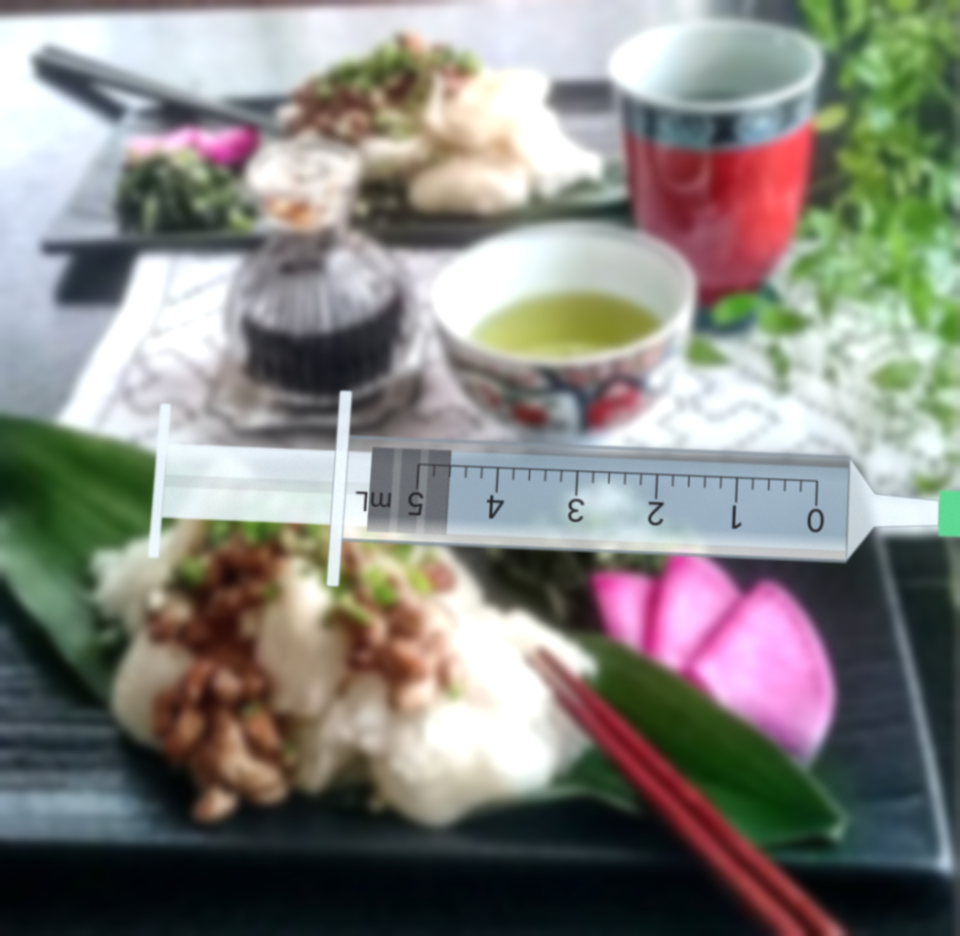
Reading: 4.6mL
